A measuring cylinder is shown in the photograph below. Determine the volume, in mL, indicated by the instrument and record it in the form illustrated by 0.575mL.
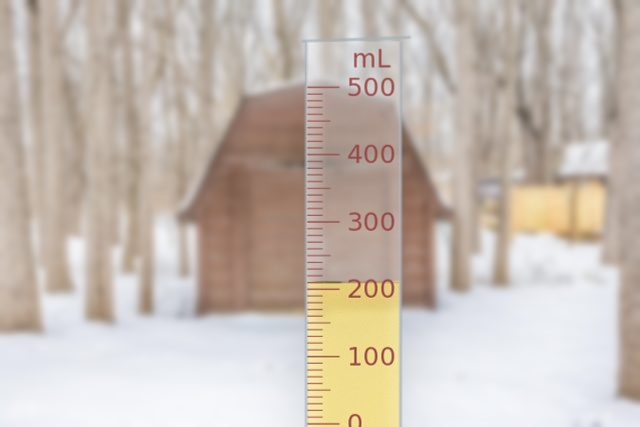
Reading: 210mL
